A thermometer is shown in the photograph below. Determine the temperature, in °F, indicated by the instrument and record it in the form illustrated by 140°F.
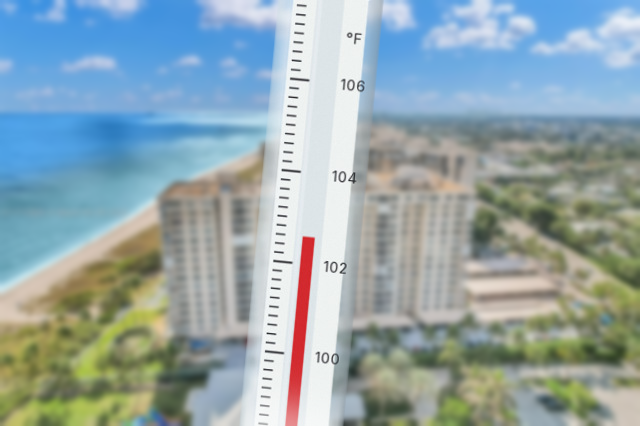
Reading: 102.6°F
